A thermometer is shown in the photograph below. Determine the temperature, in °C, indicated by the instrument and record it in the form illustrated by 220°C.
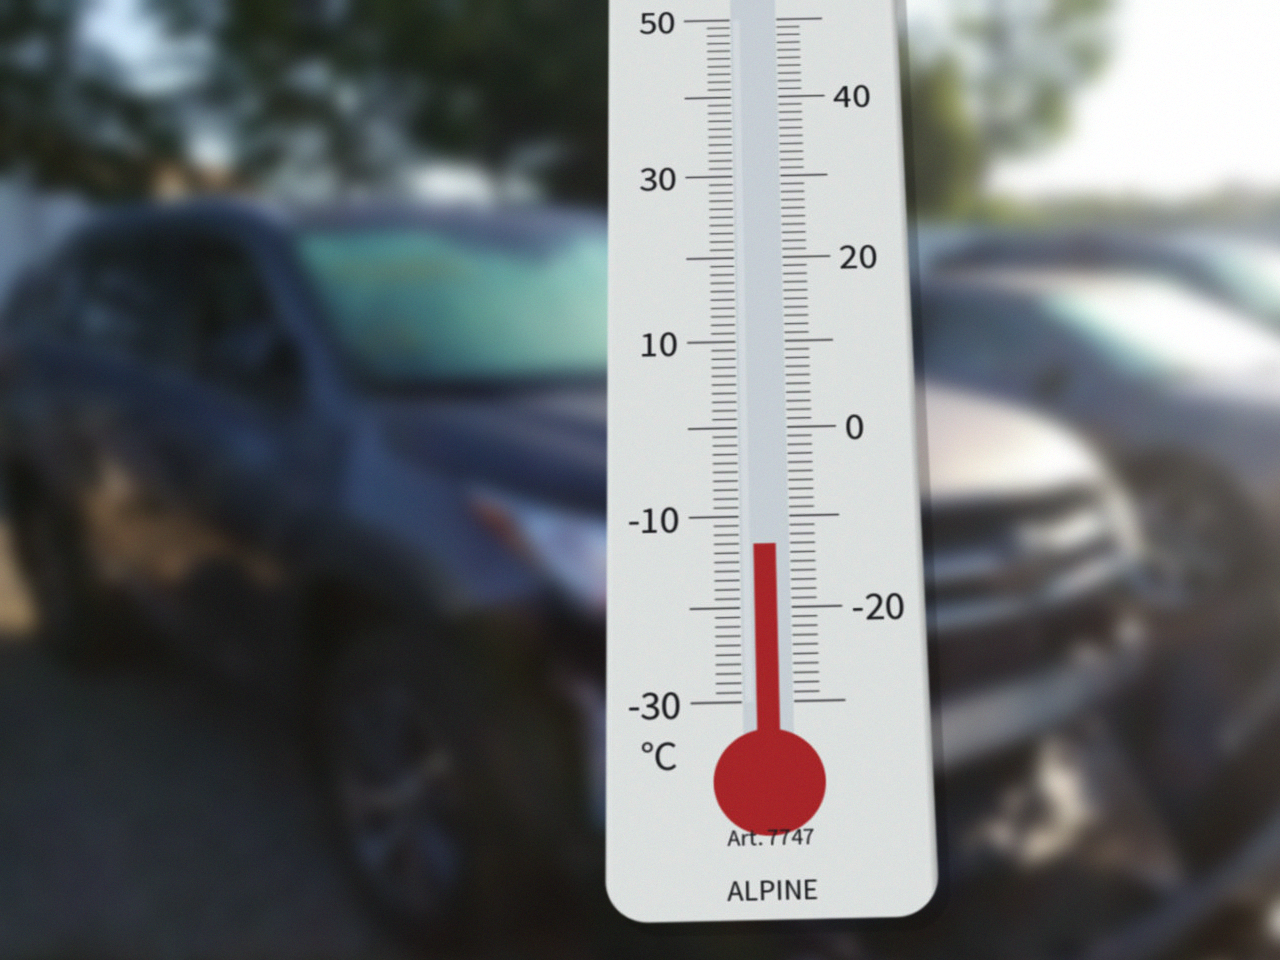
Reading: -13°C
